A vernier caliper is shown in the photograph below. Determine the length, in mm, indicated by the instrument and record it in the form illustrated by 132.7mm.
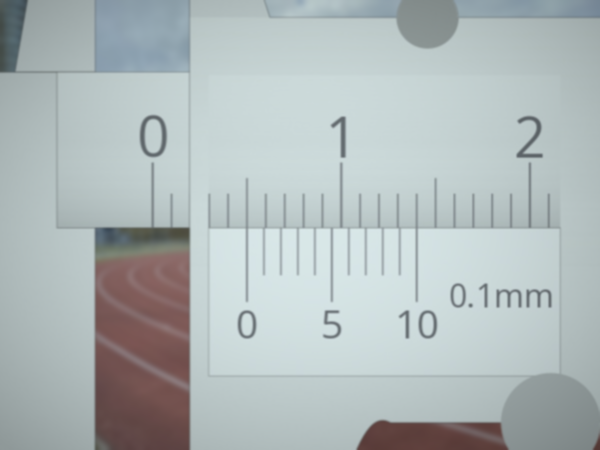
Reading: 5.0mm
